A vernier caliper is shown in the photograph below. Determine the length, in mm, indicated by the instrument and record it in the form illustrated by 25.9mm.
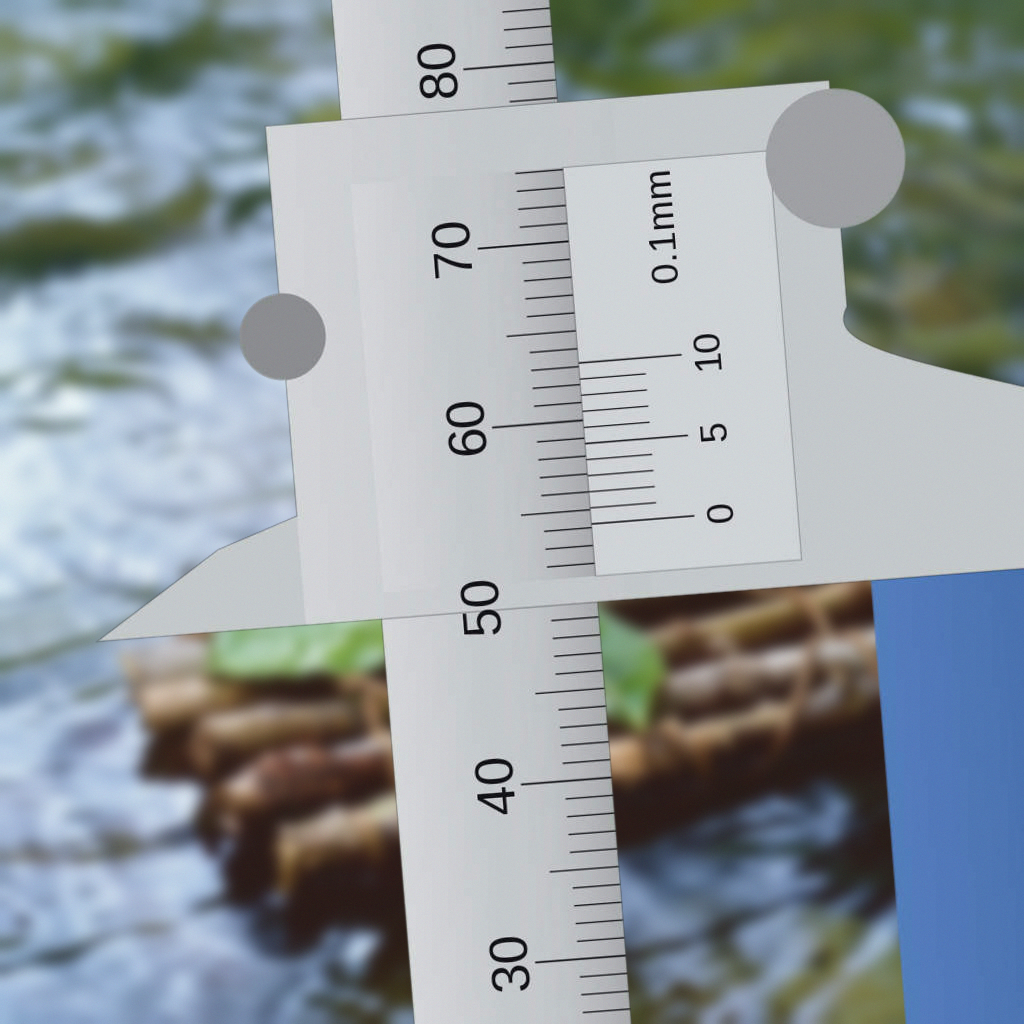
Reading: 54.2mm
